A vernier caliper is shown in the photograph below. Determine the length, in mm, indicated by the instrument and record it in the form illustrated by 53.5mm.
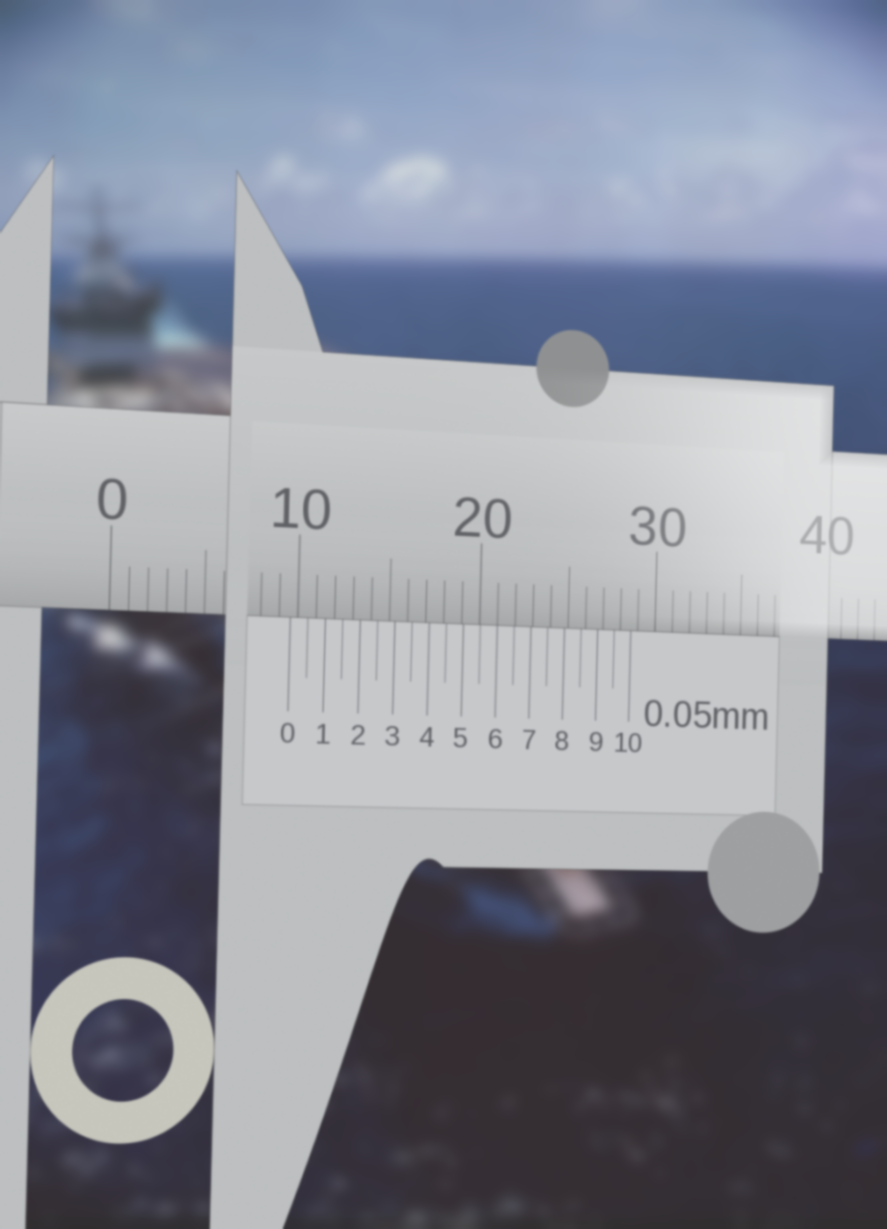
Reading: 9.6mm
